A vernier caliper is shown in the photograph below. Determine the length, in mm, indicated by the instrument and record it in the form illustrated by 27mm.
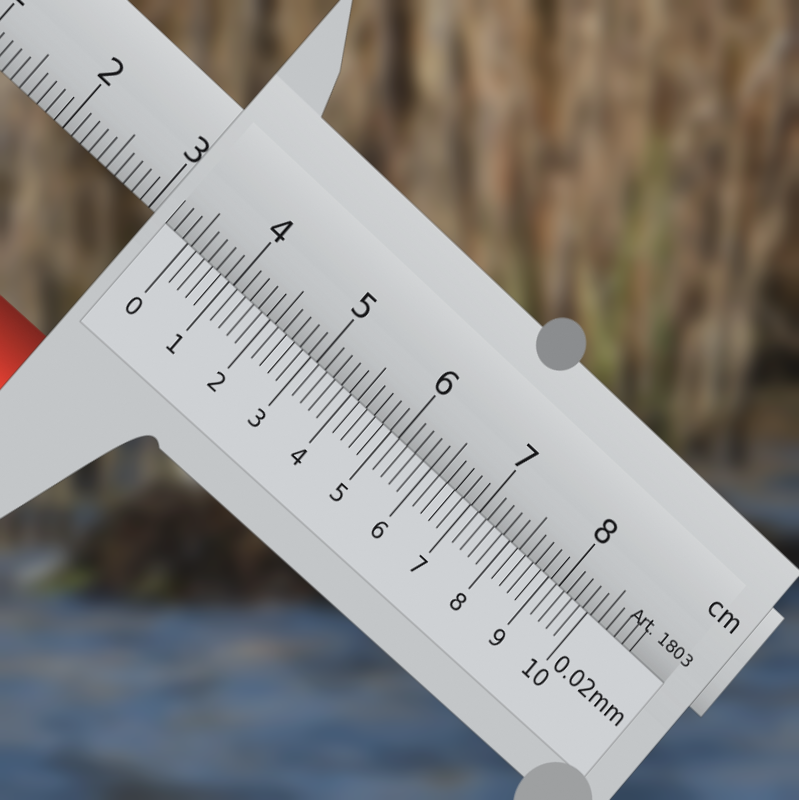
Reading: 34.6mm
